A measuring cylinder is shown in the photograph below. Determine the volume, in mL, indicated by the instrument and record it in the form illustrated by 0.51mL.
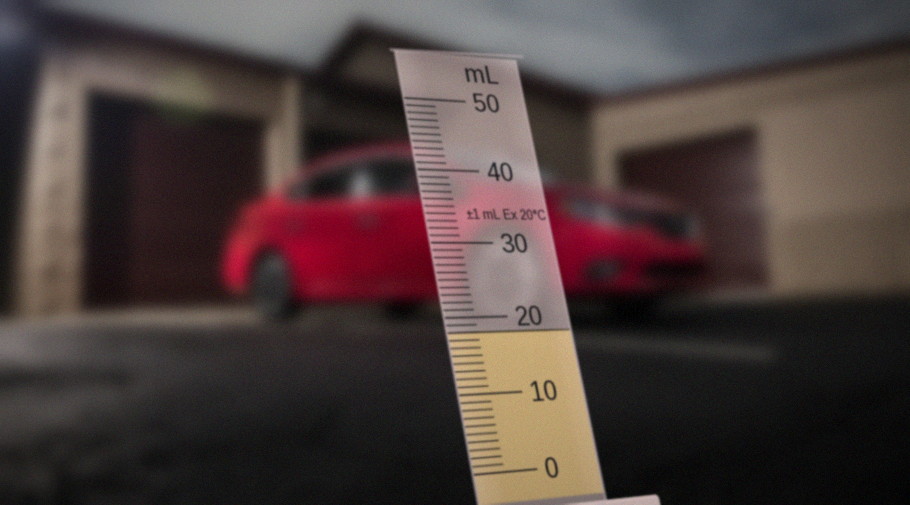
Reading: 18mL
